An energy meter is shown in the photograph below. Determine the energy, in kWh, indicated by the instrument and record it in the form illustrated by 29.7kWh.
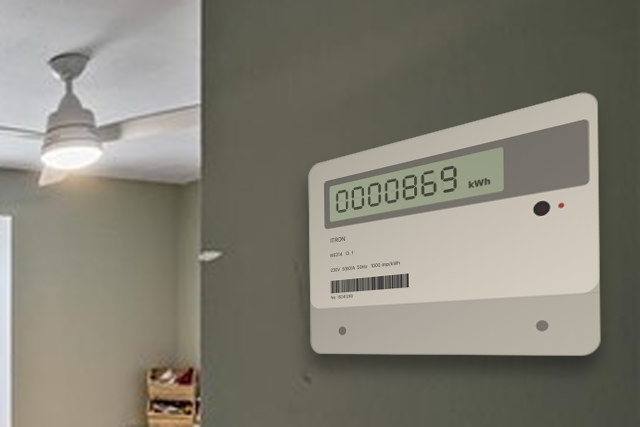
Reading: 869kWh
